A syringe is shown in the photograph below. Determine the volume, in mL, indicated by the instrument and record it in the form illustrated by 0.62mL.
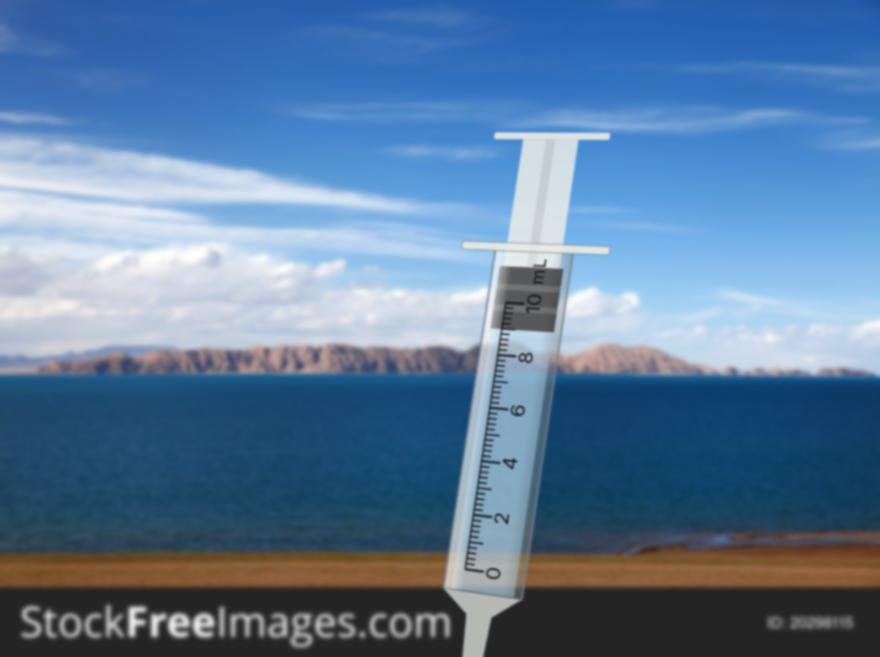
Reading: 9mL
